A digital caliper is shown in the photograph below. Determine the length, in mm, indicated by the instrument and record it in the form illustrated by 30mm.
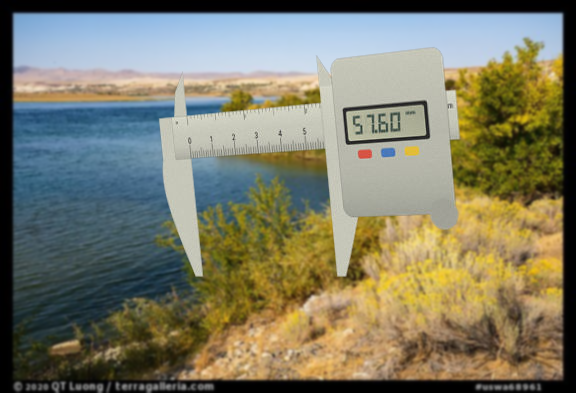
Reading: 57.60mm
